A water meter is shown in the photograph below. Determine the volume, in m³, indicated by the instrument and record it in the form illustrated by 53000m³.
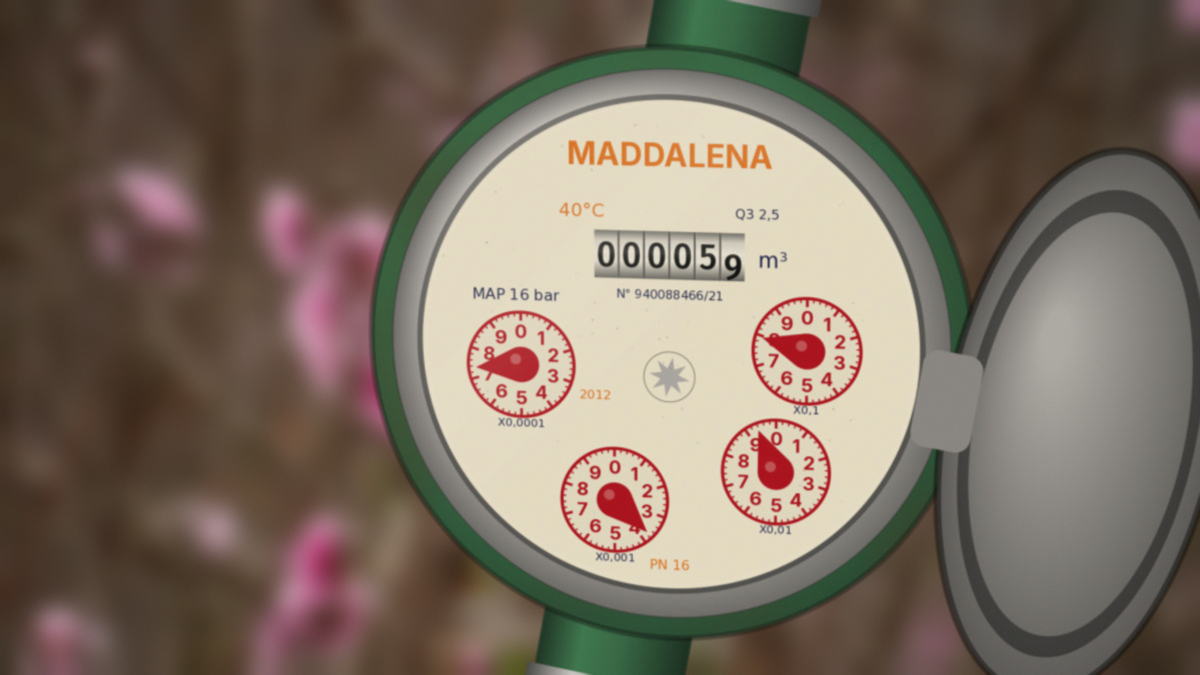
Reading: 58.7937m³
